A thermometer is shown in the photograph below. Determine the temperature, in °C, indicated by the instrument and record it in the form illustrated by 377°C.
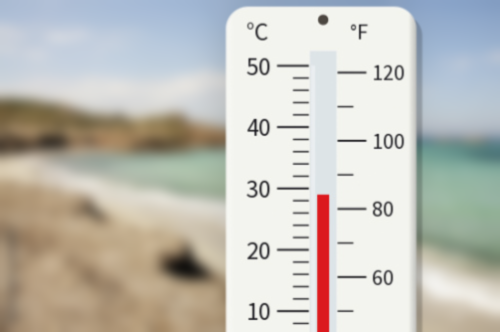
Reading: 29°C
